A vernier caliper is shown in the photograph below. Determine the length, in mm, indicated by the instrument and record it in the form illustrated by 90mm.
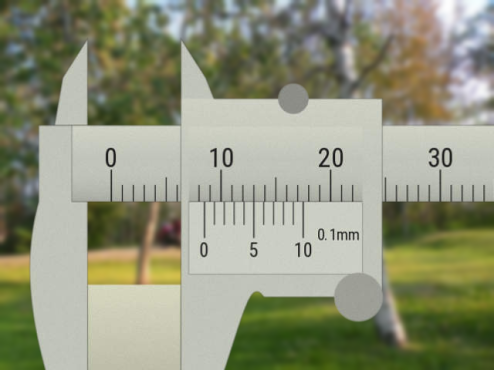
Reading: 8.5mm
